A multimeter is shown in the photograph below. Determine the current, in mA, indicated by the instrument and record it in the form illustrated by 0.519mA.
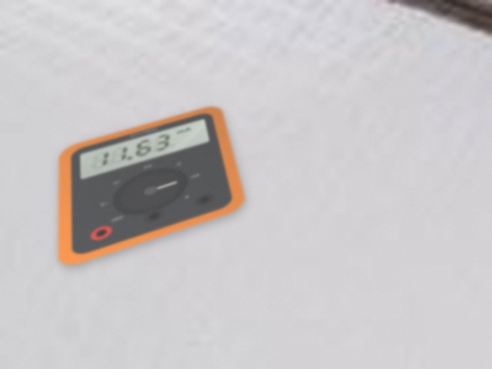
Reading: 11.63mA
